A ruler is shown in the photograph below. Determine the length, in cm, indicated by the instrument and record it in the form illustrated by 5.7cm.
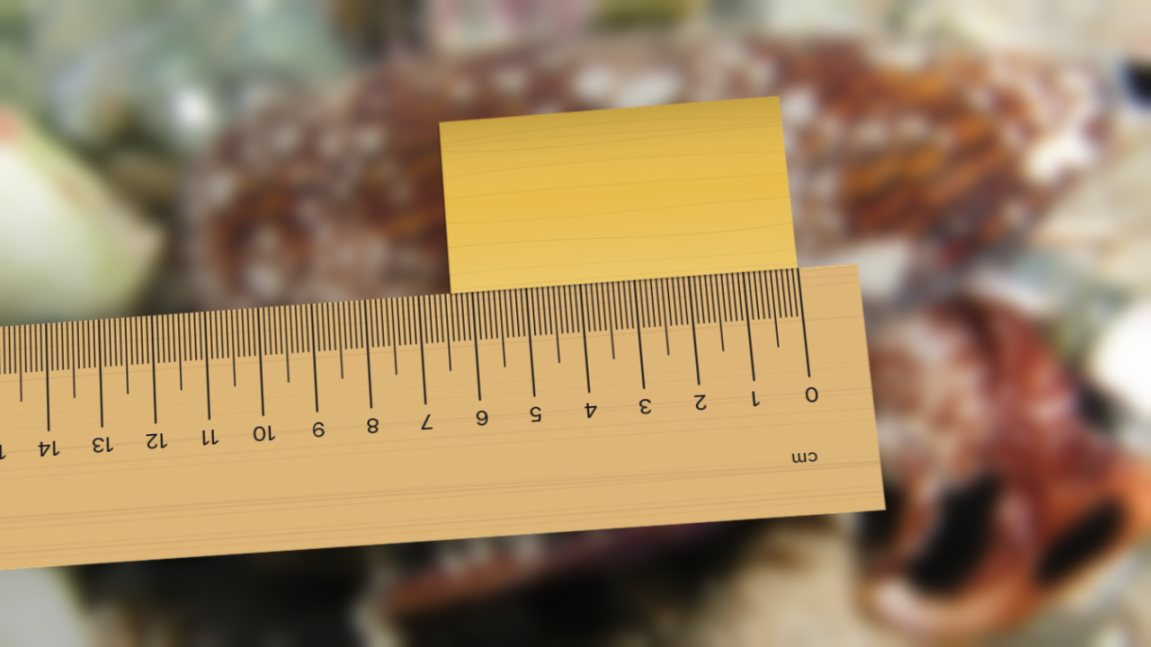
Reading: 6.4cm
